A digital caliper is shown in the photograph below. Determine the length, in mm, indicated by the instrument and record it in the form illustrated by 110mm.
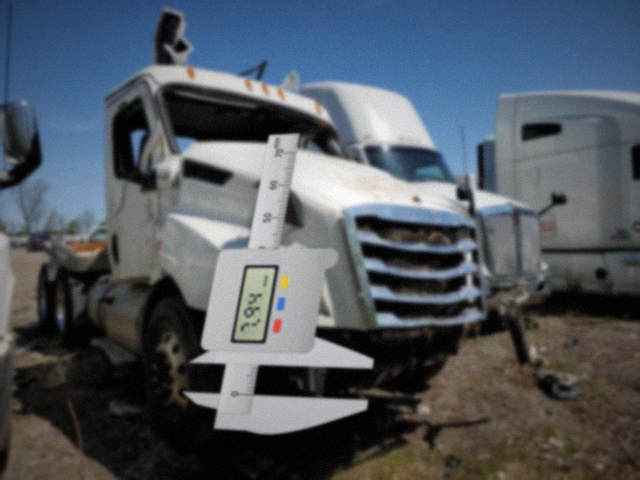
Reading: 7.94mm
